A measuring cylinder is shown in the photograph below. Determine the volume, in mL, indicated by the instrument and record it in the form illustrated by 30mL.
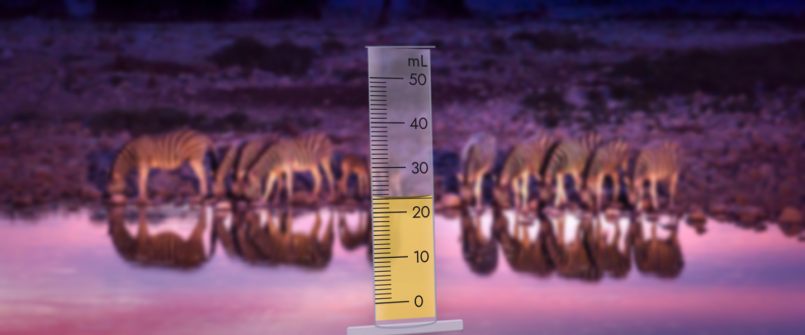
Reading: 23mL
